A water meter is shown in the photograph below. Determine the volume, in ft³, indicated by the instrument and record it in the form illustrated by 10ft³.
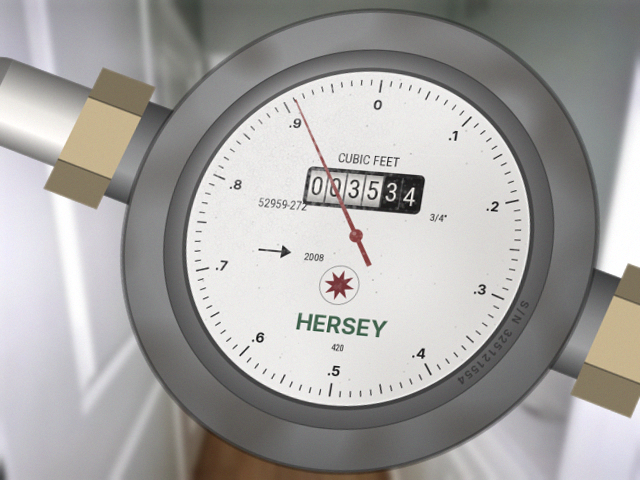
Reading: 3533.91ft³
